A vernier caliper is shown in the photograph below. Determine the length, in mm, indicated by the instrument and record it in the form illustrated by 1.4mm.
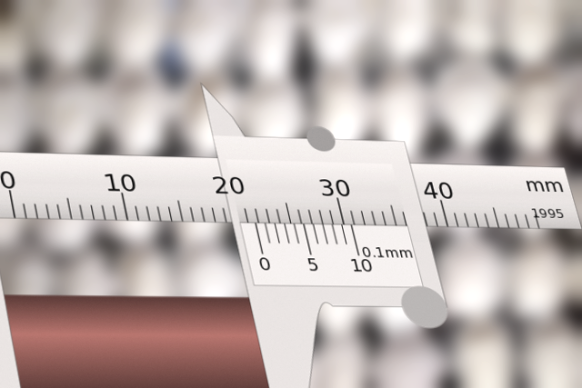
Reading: 21.7mm
